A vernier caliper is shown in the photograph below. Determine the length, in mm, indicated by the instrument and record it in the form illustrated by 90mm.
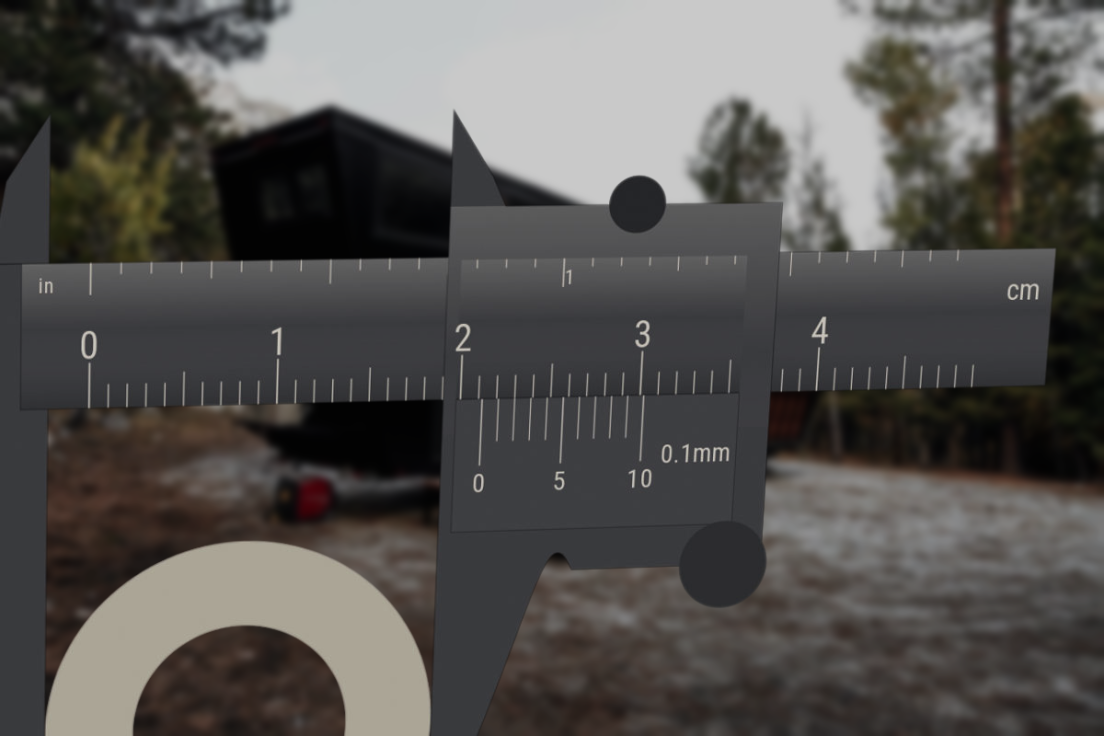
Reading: 21.2mm
